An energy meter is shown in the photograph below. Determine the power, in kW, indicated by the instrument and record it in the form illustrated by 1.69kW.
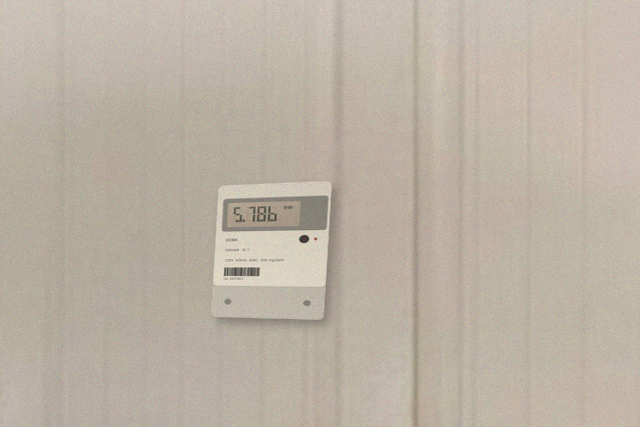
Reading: 5.786kW
